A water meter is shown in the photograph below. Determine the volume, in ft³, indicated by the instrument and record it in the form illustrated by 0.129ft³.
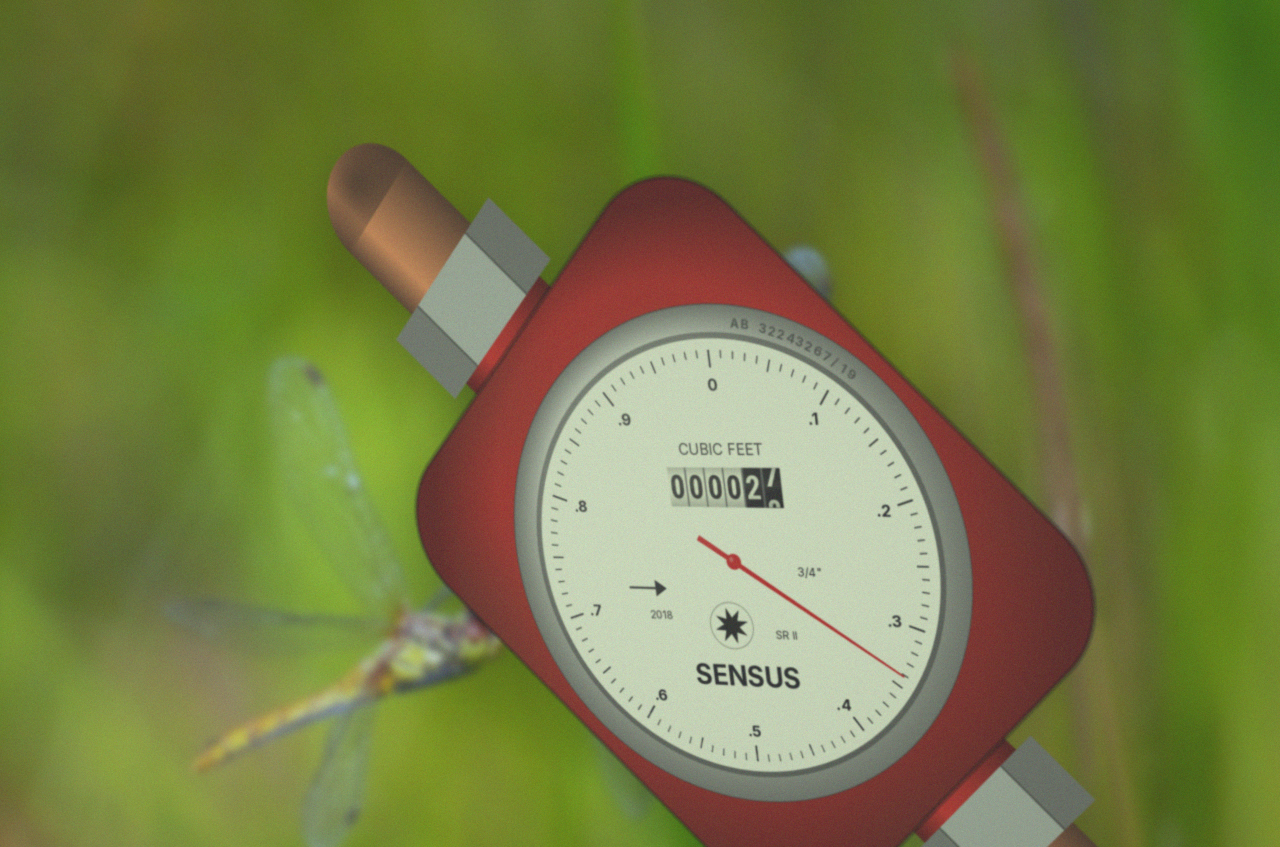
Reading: 27.34ft³
